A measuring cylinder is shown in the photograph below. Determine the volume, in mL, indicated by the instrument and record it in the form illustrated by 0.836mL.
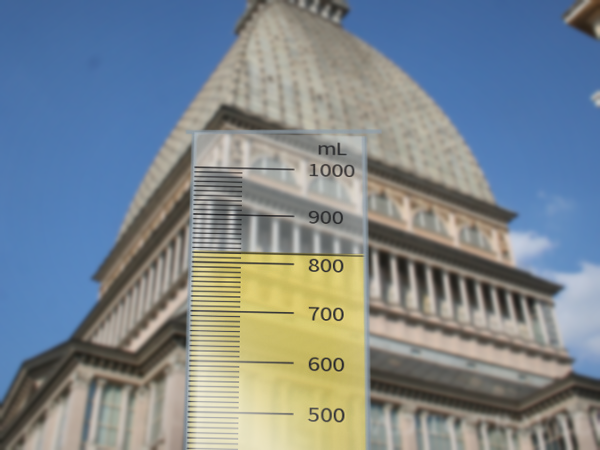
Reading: 820mL
